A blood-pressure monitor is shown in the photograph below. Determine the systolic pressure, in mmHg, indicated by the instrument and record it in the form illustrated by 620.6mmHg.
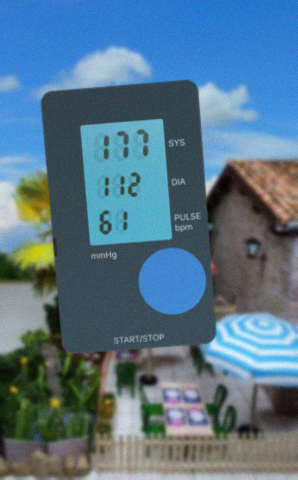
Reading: 177mmHg
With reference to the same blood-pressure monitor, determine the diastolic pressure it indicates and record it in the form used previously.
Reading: 112mmHg
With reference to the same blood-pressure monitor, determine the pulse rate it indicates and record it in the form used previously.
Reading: 61bpm
